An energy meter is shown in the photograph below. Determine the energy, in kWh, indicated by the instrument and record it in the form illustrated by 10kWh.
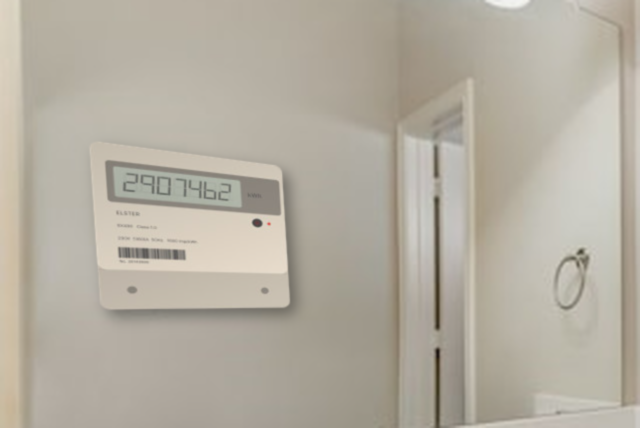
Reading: 2907462kWh
